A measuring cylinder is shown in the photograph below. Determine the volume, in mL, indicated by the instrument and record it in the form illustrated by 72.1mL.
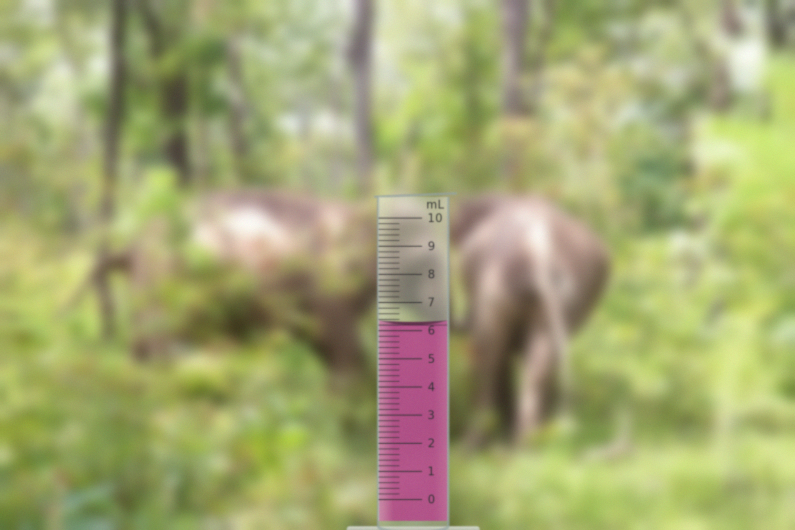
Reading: 6.2mL
